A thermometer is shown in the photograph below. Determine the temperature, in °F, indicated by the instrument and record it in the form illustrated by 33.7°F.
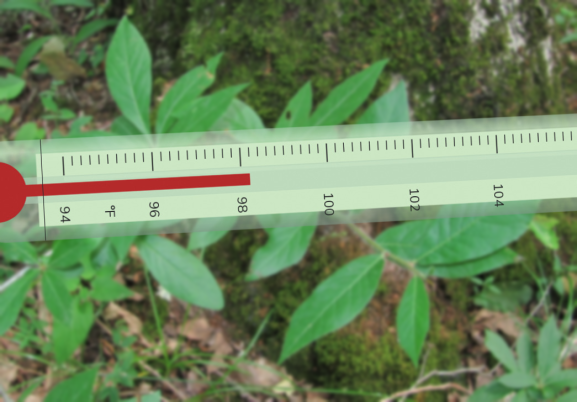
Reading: 98.2°F
